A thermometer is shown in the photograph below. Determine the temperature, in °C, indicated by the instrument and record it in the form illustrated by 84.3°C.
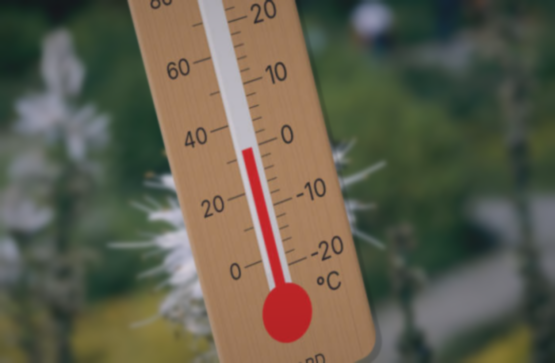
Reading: 0°C
